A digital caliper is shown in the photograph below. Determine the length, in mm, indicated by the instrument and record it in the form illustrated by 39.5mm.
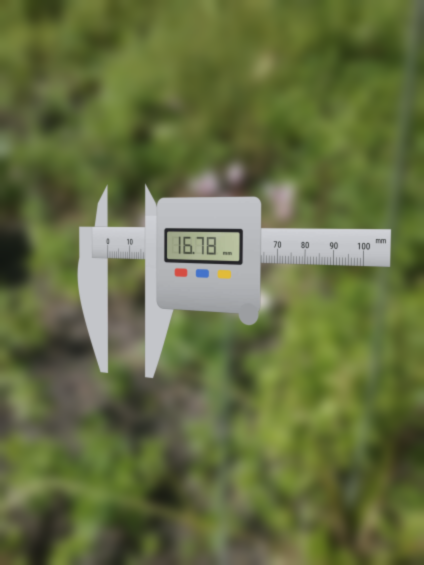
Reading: 16.78mm
